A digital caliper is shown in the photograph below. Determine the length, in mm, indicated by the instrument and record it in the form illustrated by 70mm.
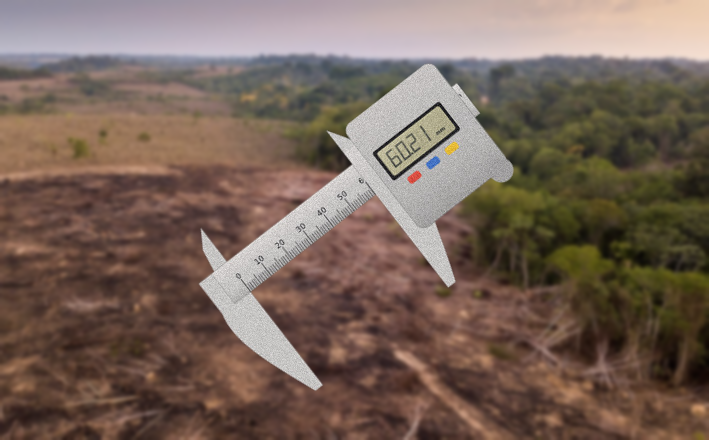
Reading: 60.21mm
